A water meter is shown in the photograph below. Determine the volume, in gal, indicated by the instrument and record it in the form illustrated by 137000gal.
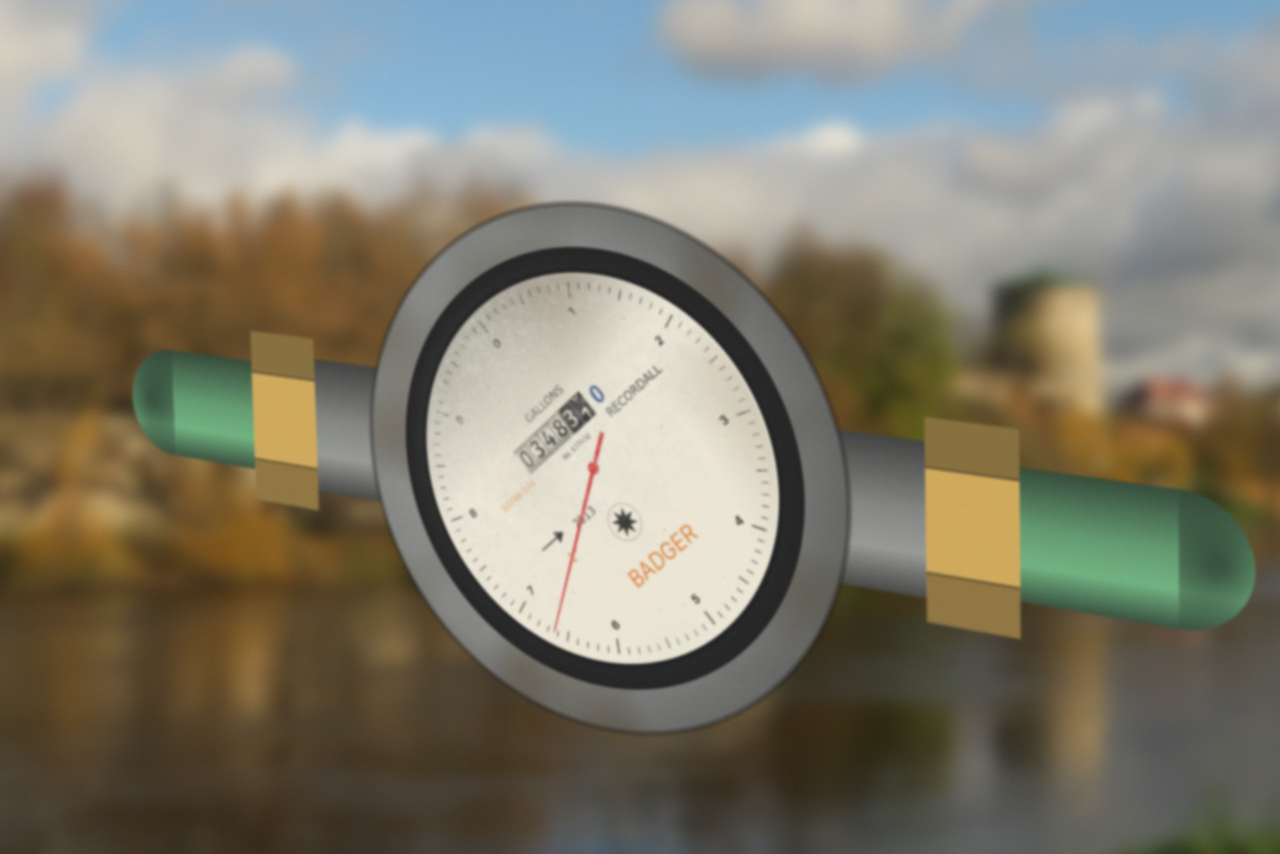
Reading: 348306.6gal
